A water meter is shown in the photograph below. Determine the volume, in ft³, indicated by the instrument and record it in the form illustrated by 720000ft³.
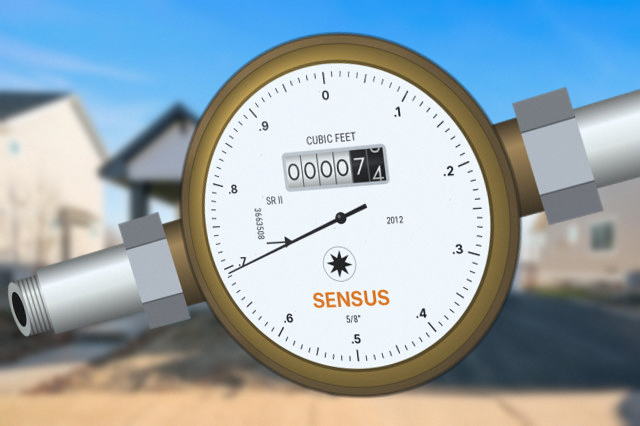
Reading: 73.69ft³
